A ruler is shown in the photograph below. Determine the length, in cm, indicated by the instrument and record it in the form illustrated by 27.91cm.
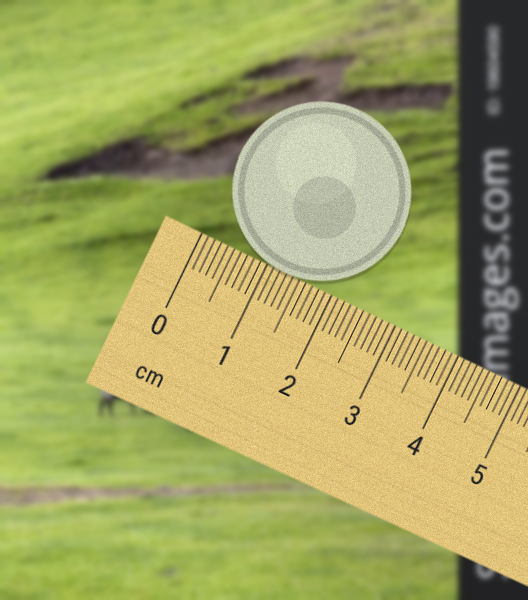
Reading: 2.5cm
